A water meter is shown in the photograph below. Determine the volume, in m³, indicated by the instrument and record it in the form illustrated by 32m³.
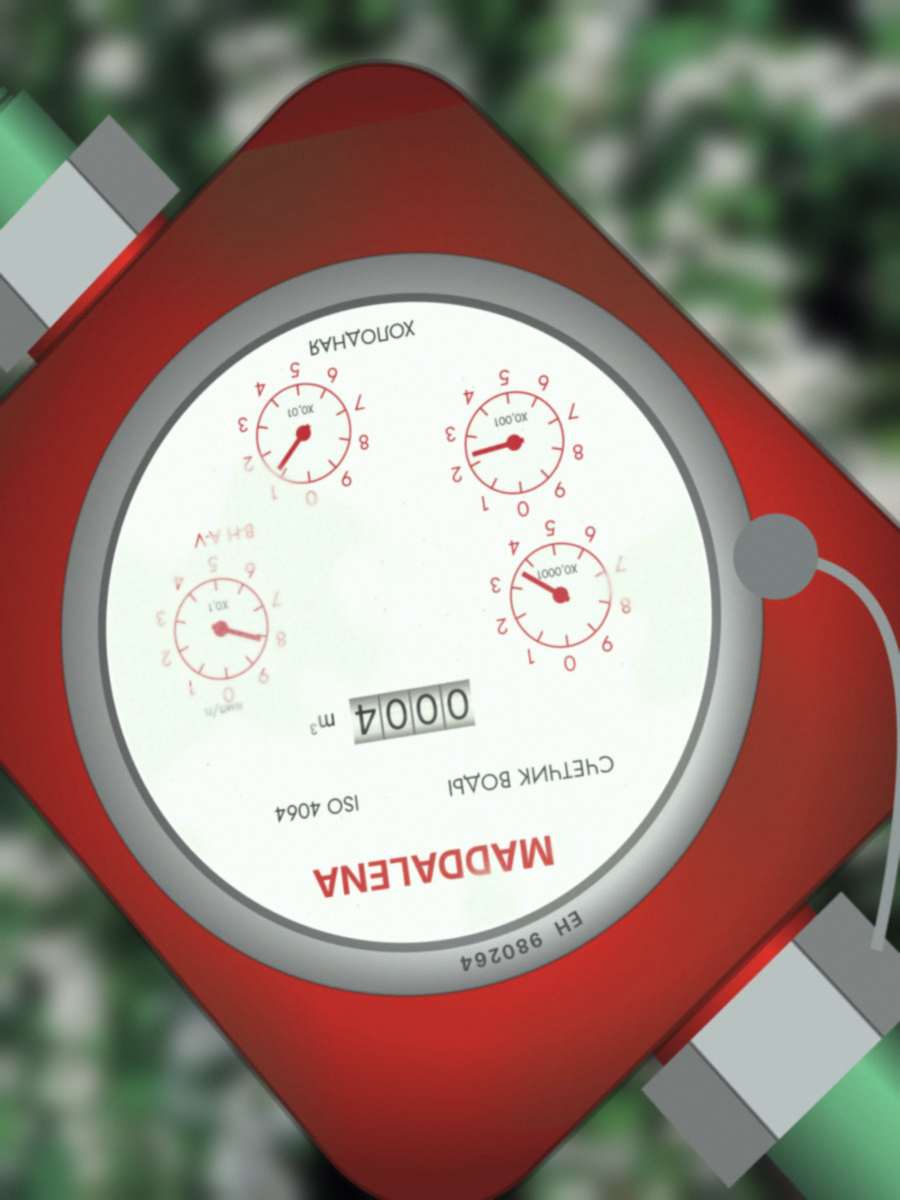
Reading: 4.8123m³
